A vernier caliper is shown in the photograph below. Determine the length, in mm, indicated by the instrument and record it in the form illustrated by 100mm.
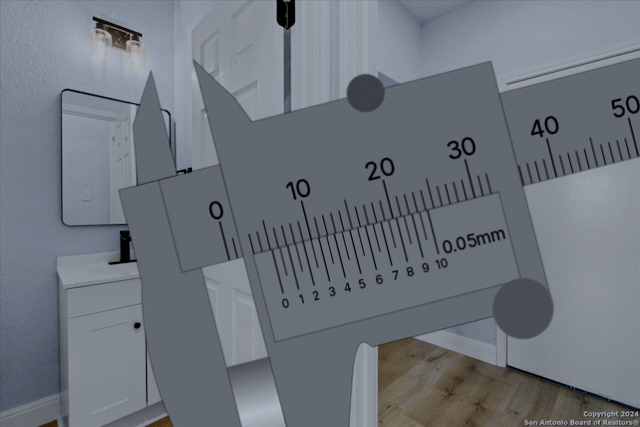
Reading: 5.2mm
